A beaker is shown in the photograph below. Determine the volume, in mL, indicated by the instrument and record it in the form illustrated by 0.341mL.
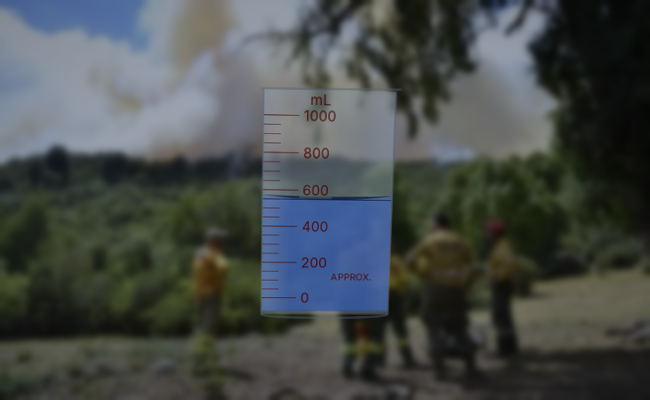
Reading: 550mL
